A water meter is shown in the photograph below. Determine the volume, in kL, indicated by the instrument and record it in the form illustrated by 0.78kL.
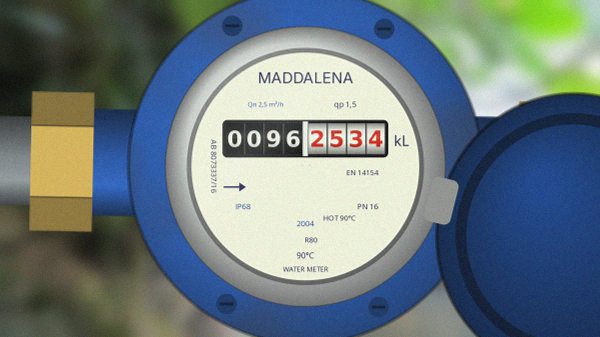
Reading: 96.2534kL
